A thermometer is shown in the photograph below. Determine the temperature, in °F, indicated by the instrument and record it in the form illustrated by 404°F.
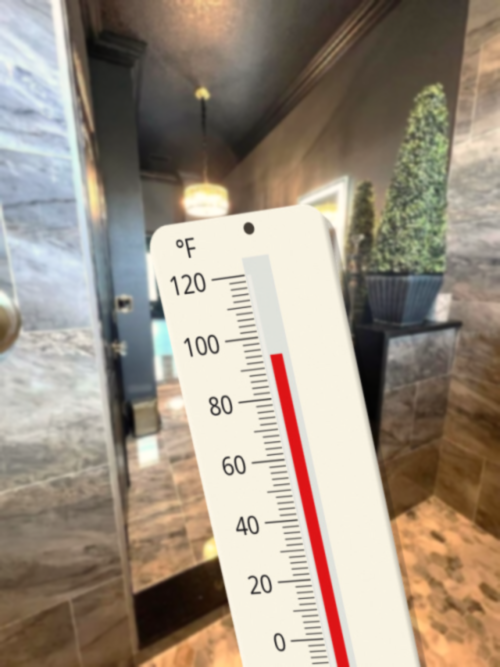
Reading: 94°F
